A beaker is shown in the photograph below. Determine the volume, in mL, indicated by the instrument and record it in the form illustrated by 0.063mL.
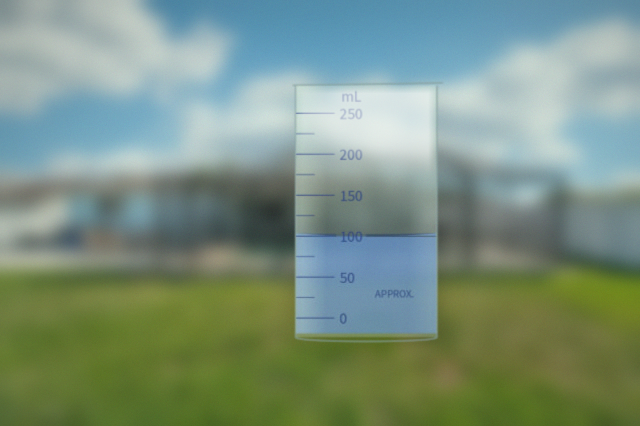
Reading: 100mL
